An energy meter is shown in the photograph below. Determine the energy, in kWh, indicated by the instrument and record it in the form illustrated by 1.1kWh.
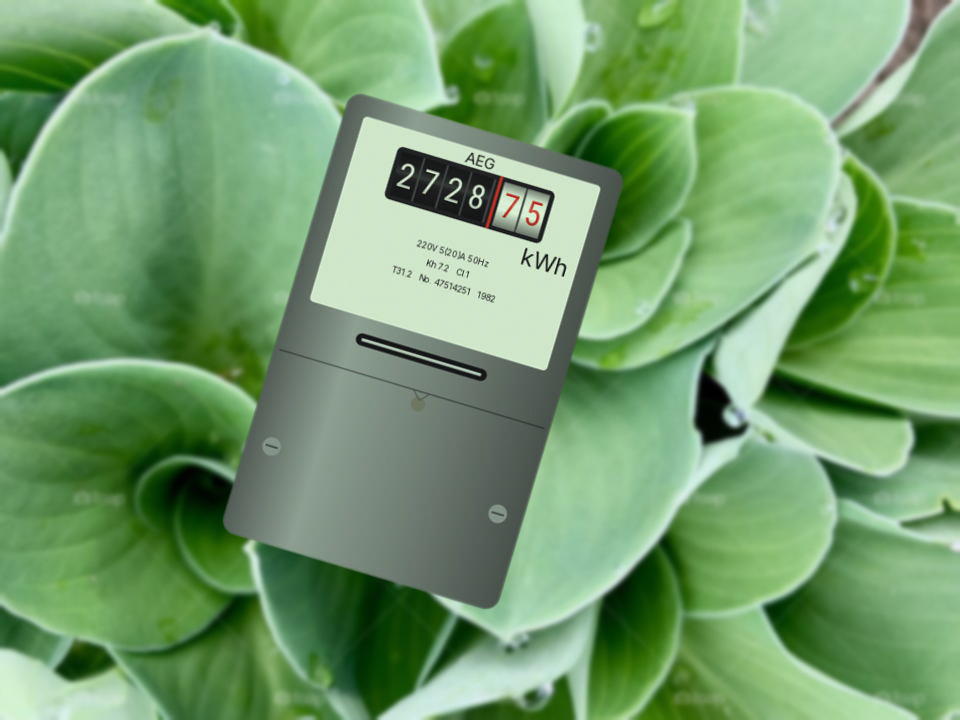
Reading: 2728.75kWh
